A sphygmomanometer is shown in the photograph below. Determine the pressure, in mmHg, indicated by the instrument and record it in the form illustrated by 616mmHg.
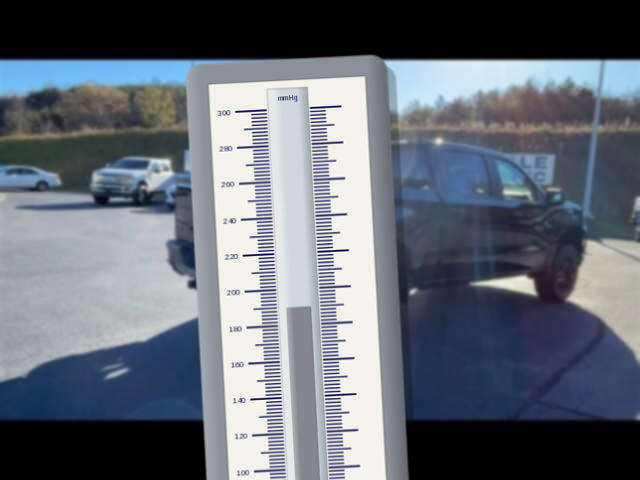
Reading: 190mmHg
